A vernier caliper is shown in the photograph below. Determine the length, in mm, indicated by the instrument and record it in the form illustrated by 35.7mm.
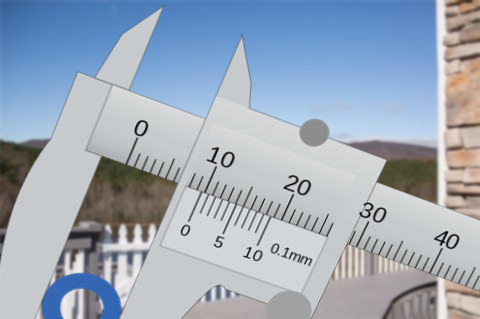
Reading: 9.6mm
